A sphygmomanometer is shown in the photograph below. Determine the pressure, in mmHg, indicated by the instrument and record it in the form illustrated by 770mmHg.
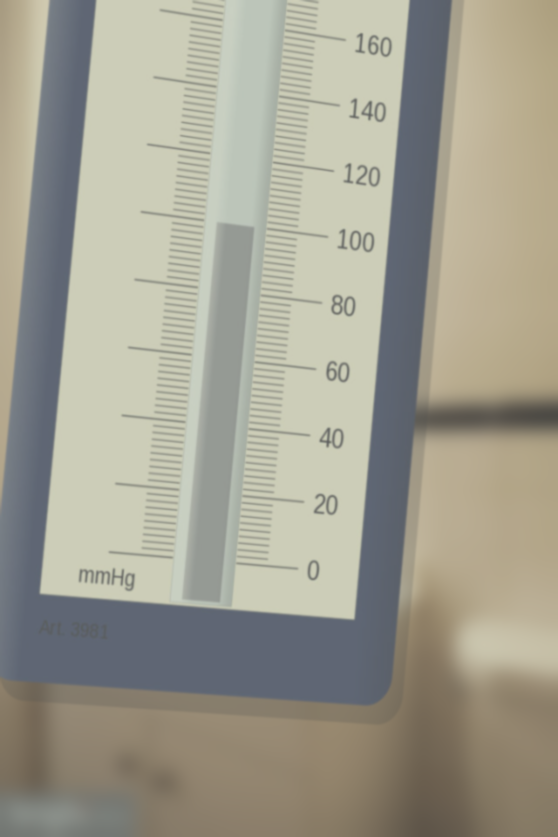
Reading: 100mmHg
